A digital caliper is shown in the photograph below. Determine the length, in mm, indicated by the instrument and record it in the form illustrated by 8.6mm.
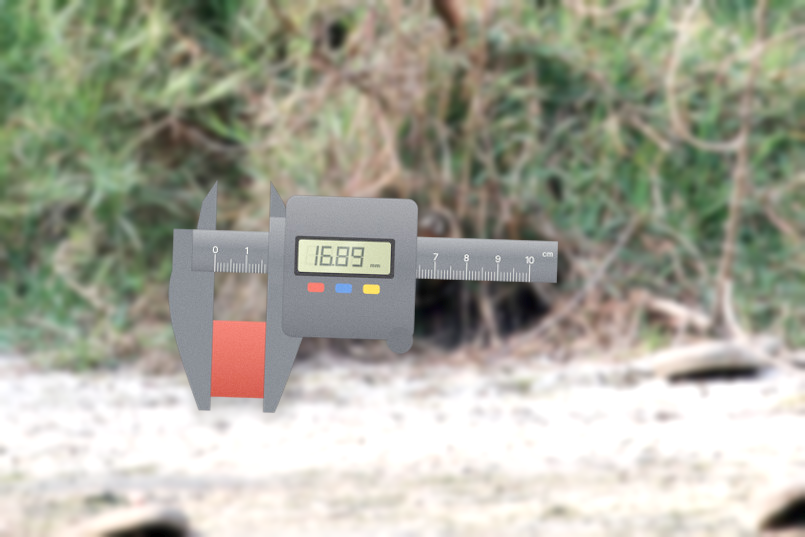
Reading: 16.89mm
